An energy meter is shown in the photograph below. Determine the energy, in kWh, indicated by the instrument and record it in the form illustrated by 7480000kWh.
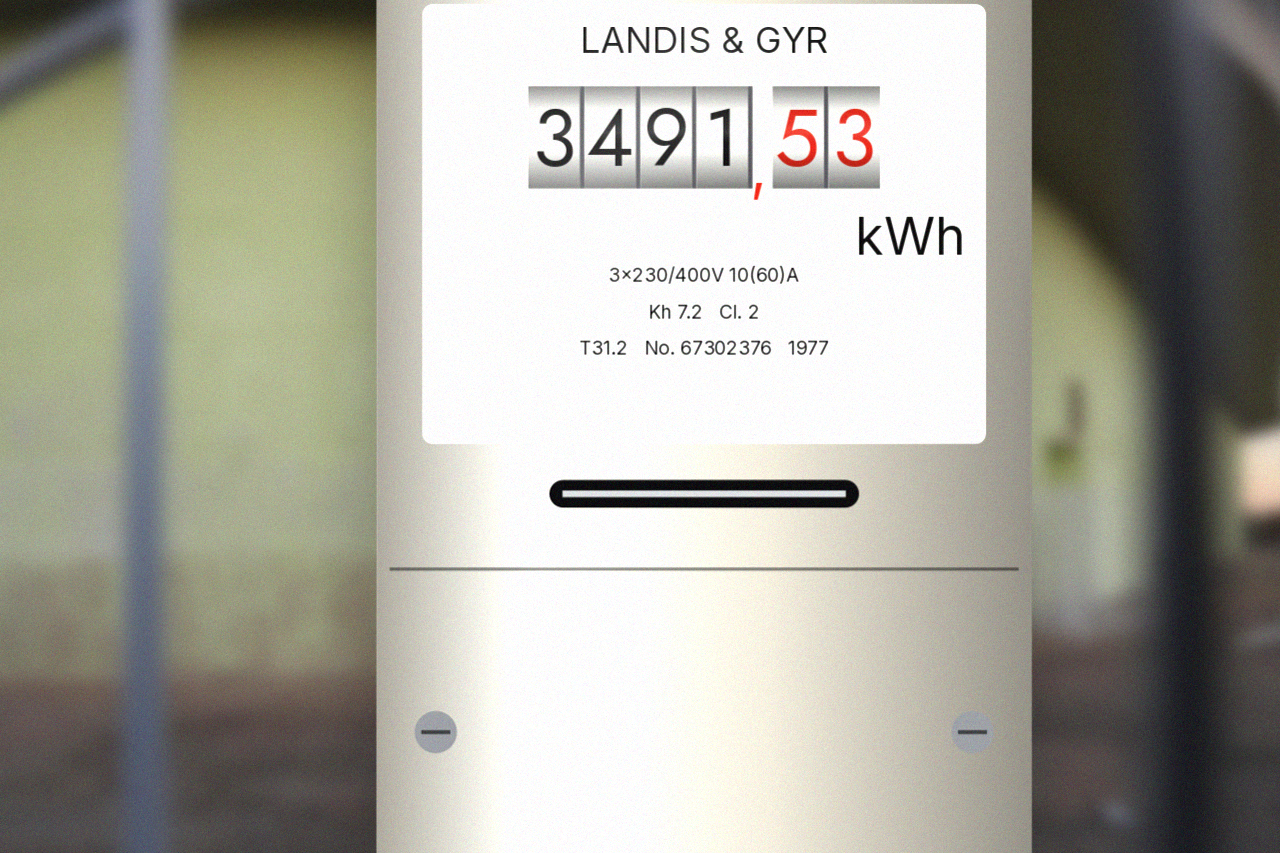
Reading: 3491.53kWh
